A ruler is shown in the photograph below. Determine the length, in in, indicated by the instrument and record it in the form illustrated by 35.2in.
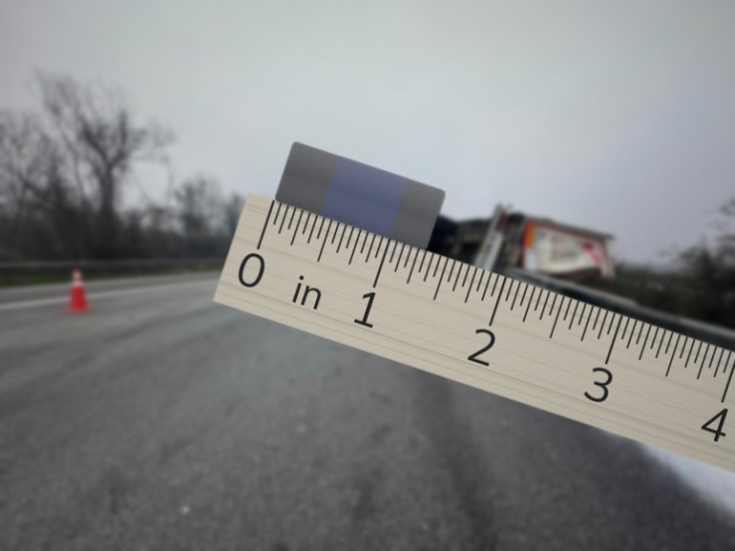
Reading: 1.3125in
